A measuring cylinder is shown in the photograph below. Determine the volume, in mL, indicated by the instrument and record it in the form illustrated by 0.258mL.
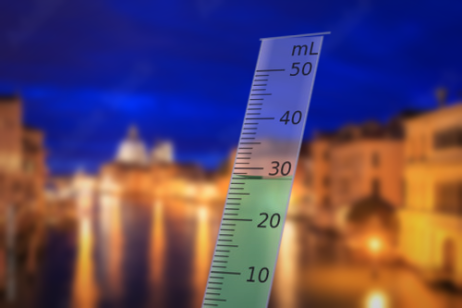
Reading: 28mL
